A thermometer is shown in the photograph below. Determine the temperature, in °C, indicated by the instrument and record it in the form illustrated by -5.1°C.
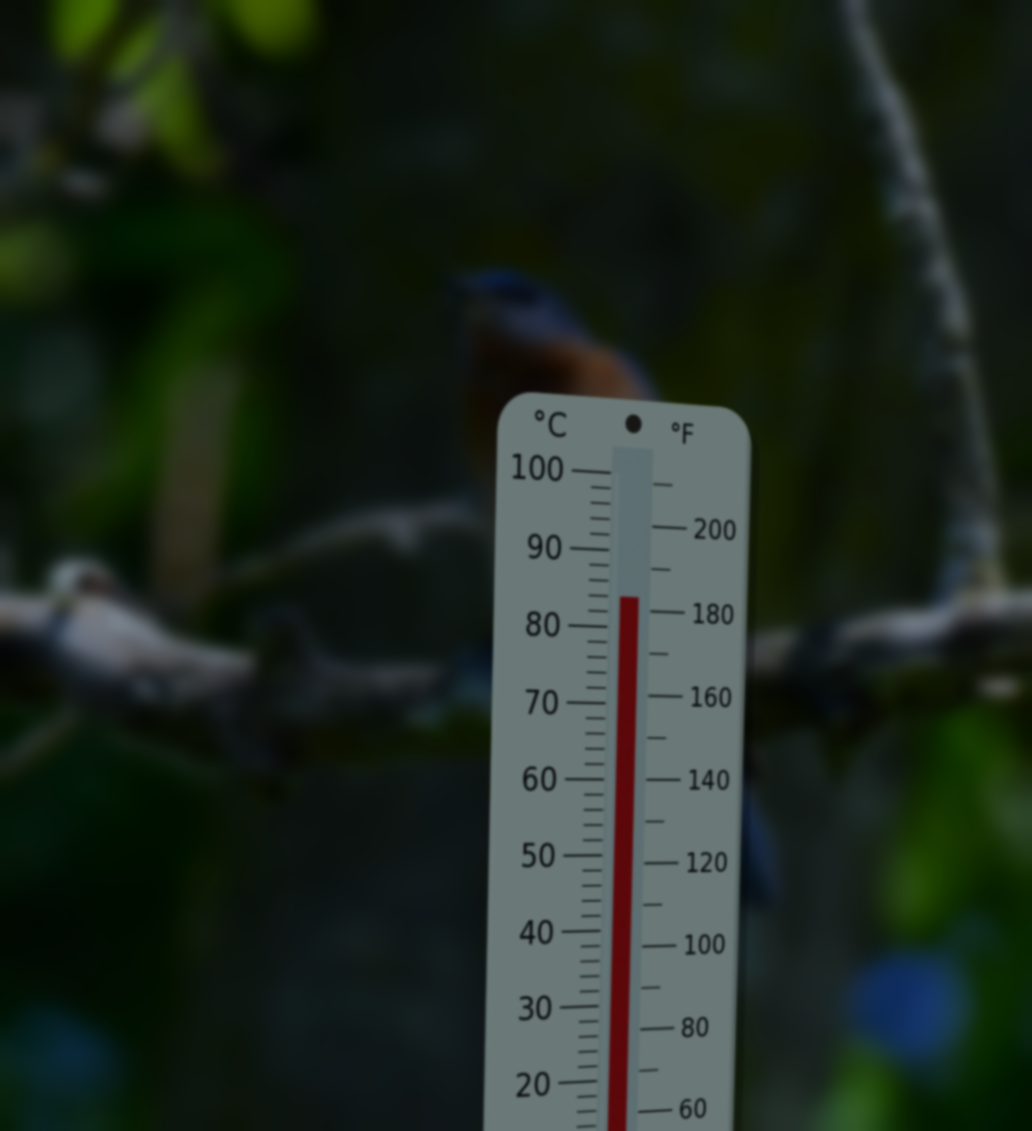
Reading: 84°C
